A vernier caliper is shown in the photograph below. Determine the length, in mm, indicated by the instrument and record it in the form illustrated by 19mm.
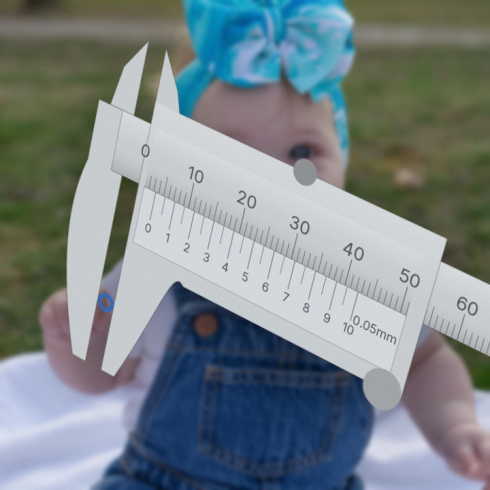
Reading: 3.4mm
